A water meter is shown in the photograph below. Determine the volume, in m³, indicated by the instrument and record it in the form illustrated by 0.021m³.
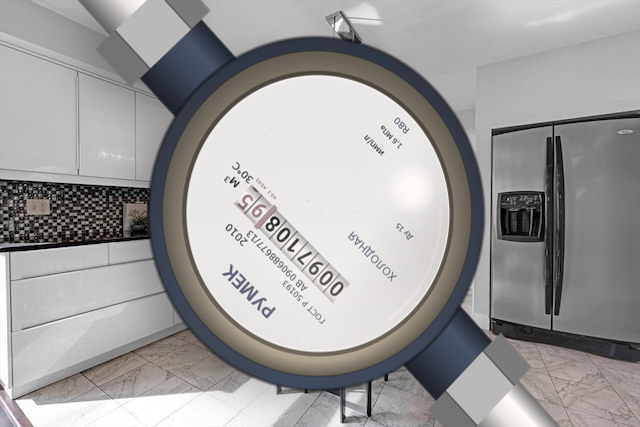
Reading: 97108.95m³
